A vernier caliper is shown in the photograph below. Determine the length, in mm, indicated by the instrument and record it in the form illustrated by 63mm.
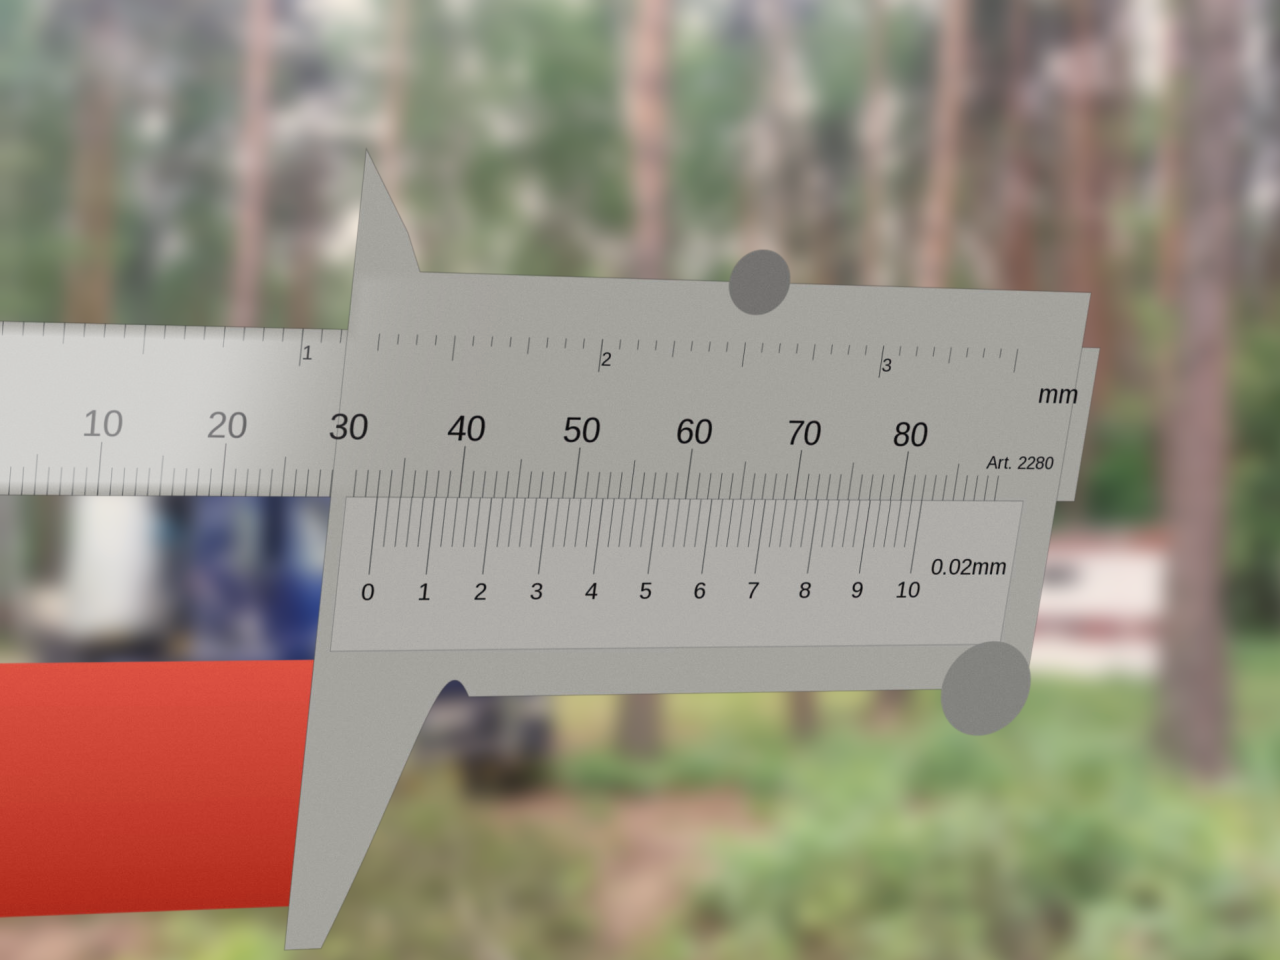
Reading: 33.0mm
